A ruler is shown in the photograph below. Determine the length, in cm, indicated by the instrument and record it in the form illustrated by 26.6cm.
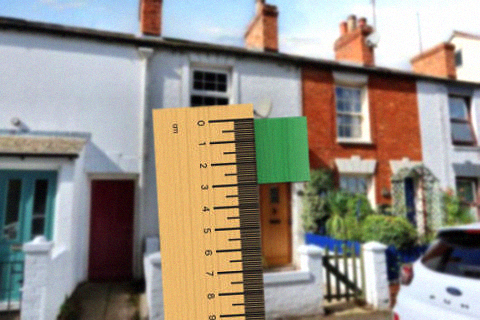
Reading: 3cm
